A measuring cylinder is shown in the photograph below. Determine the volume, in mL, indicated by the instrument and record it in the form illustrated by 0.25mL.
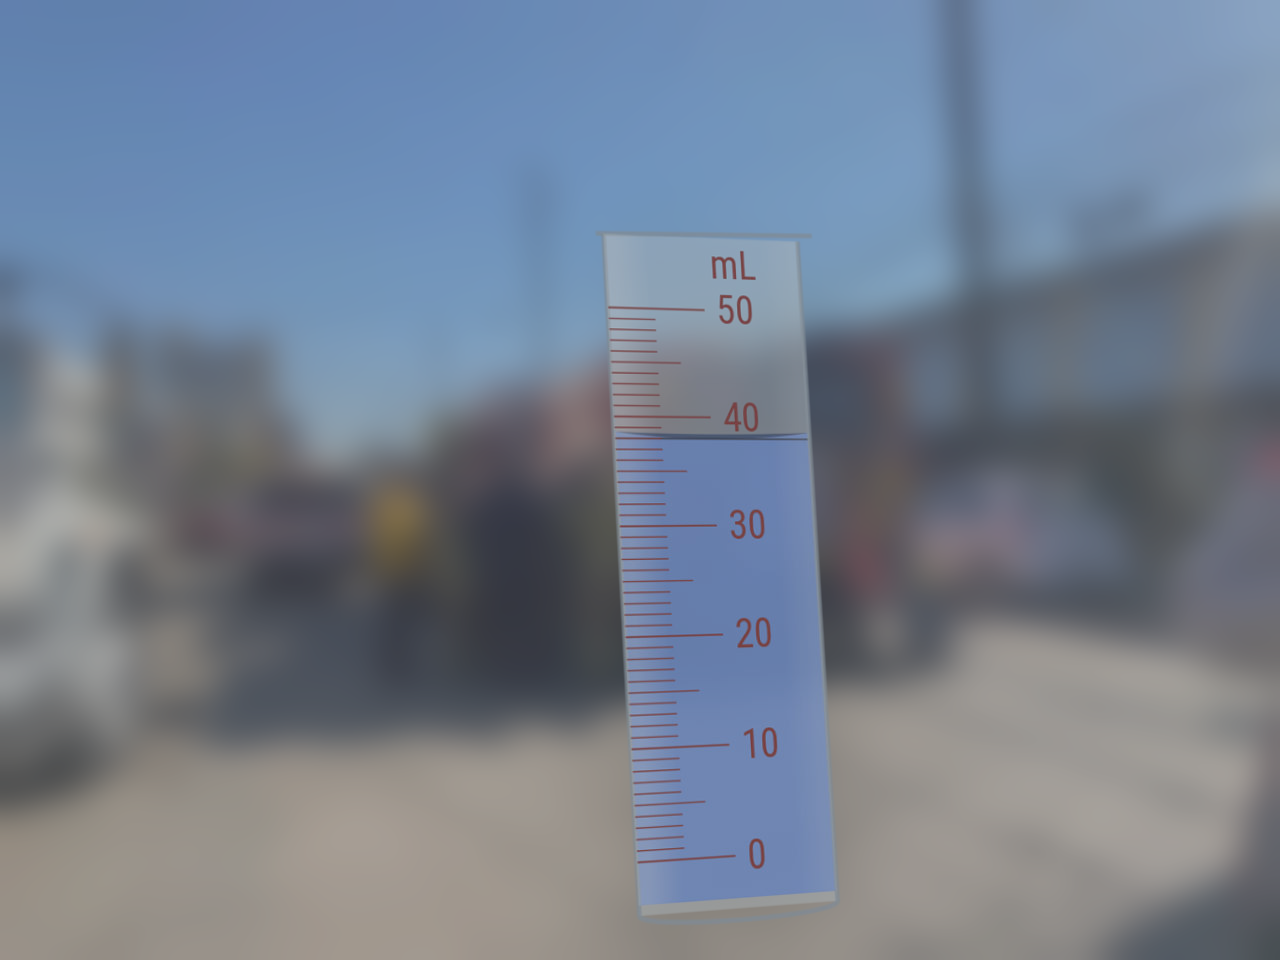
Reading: 38mL
